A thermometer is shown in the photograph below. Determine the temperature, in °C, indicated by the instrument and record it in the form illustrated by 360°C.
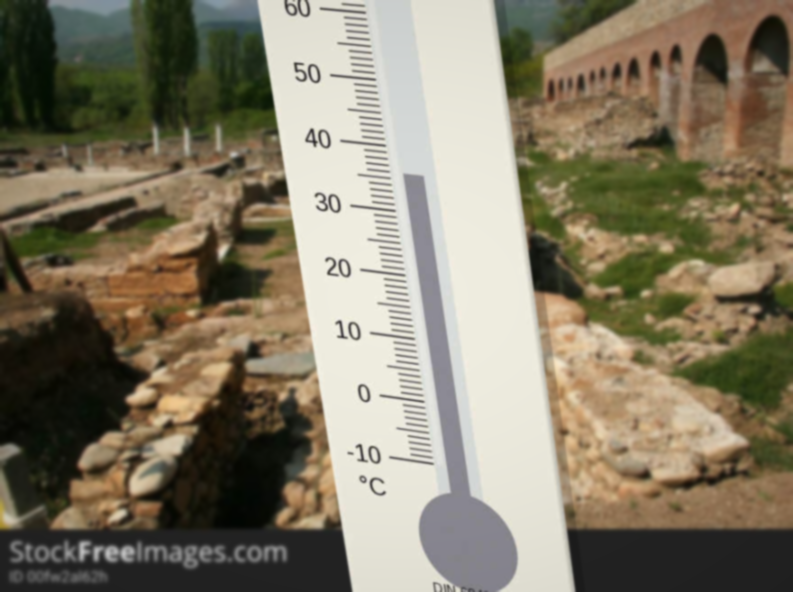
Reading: 36°C
